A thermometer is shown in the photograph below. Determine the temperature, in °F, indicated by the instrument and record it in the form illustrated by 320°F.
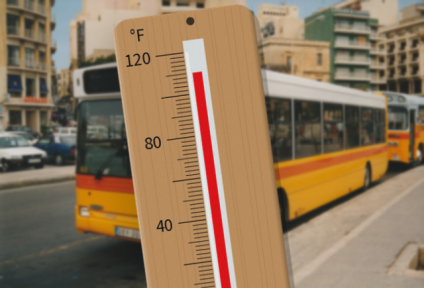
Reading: 110°F
